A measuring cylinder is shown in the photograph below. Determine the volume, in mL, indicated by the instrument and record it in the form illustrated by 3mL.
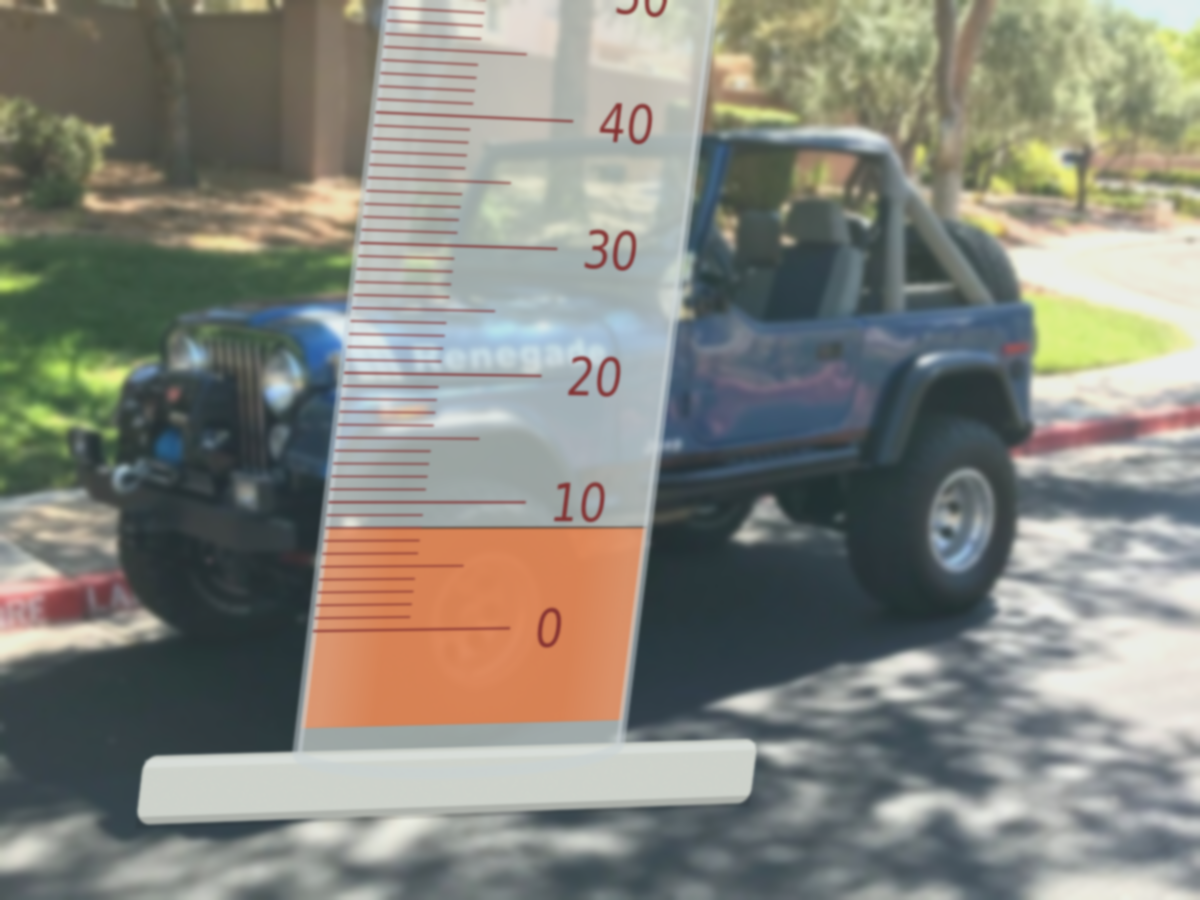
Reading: 8mL
